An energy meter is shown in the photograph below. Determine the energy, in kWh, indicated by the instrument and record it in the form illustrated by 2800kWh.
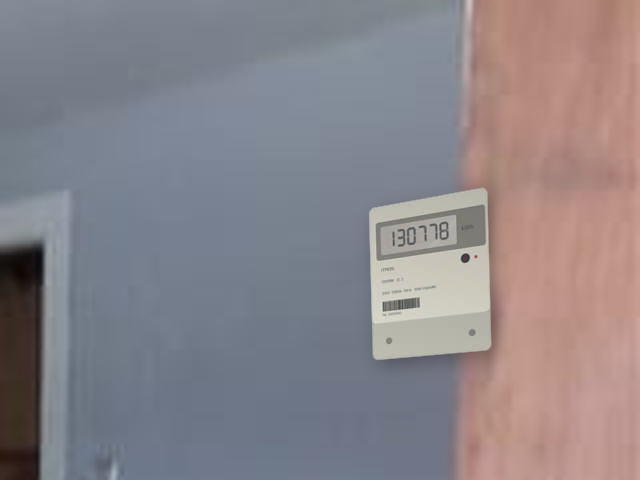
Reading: 130778kWh
